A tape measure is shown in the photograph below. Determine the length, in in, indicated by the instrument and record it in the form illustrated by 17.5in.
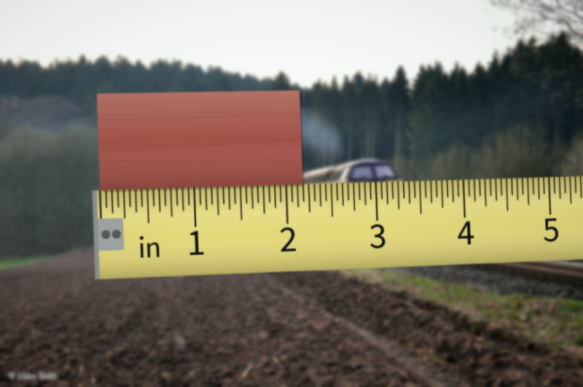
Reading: 2.1875in
